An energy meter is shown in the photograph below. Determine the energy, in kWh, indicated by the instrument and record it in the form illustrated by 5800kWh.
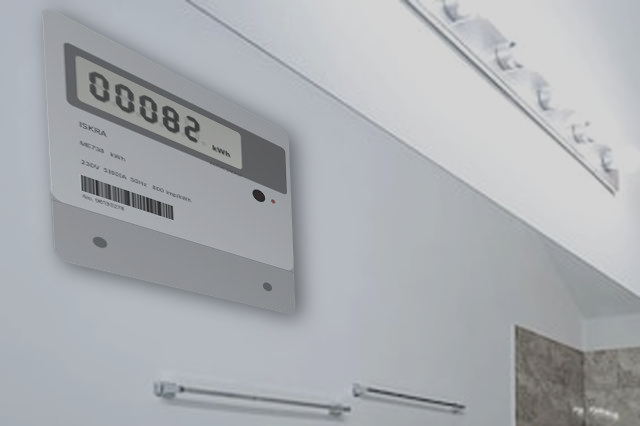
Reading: 82kWh
